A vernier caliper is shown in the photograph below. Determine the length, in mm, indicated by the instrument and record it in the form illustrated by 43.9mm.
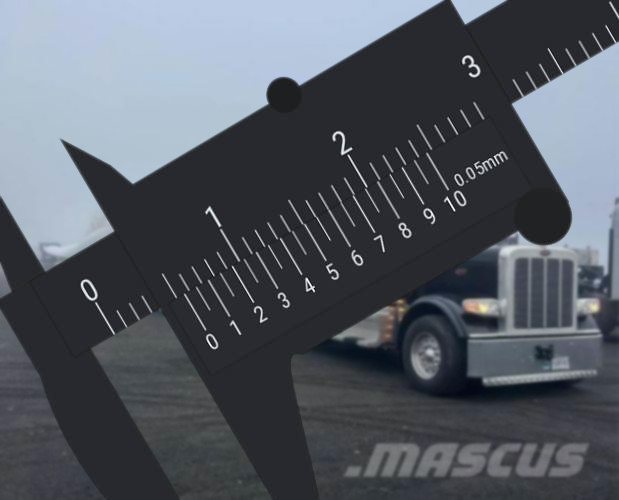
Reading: 5.6mm
